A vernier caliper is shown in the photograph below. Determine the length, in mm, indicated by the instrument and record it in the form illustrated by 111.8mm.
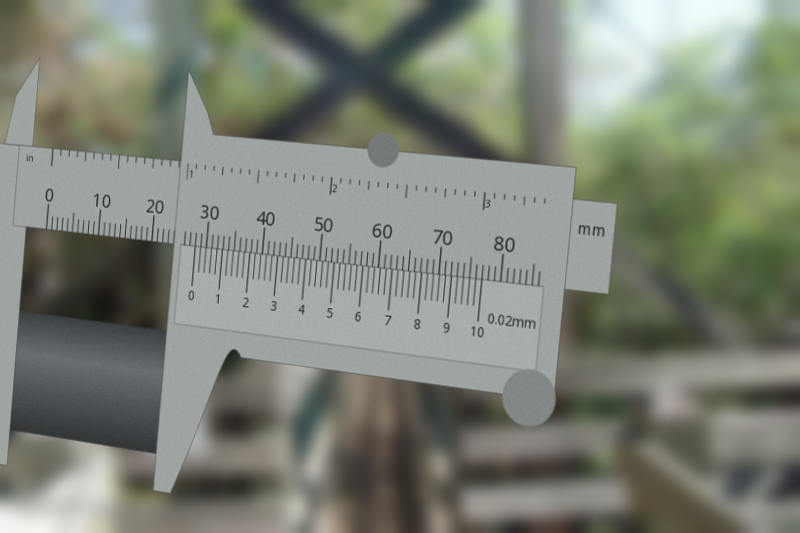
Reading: 28.0mm
